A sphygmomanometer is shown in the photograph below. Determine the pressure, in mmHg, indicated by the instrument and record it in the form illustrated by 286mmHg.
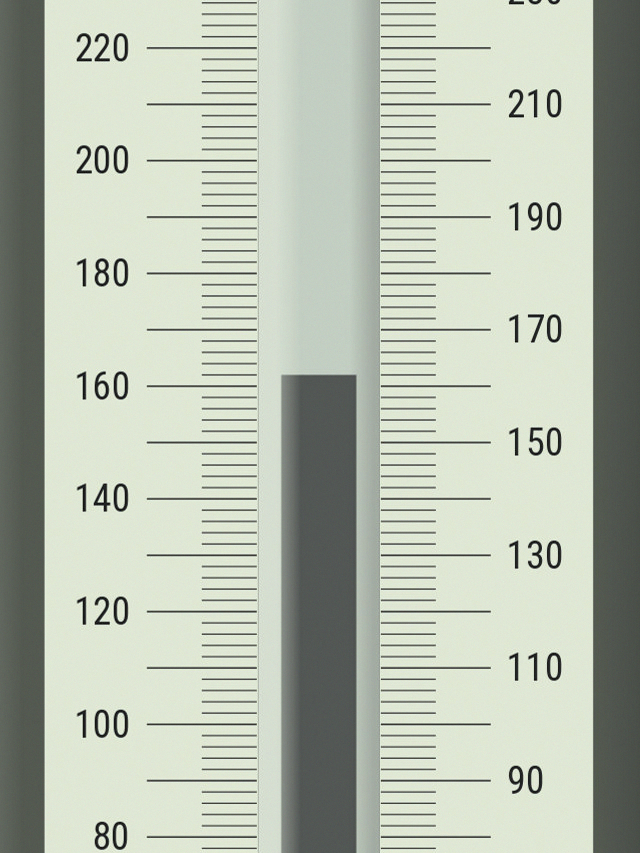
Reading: 162mmHg
